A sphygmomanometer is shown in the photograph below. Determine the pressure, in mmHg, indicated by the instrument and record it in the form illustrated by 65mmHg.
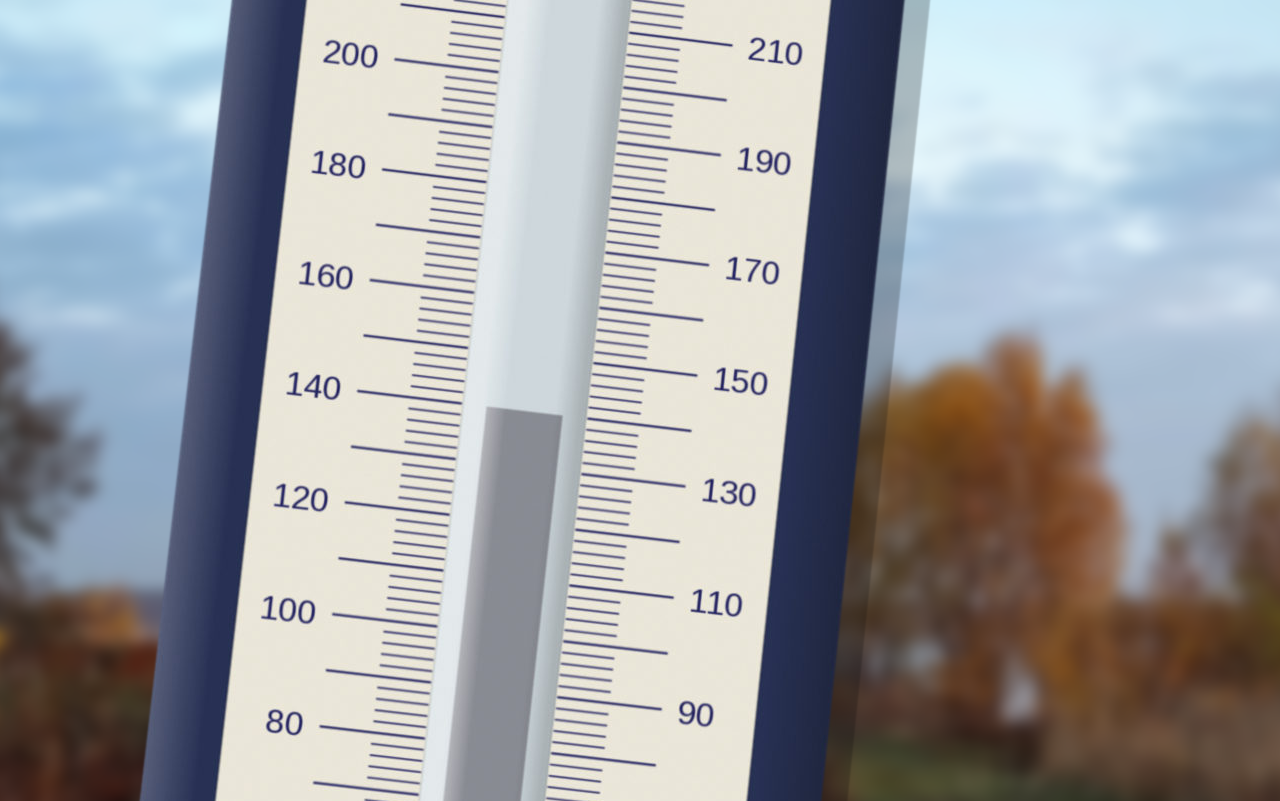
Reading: 140mmHg
